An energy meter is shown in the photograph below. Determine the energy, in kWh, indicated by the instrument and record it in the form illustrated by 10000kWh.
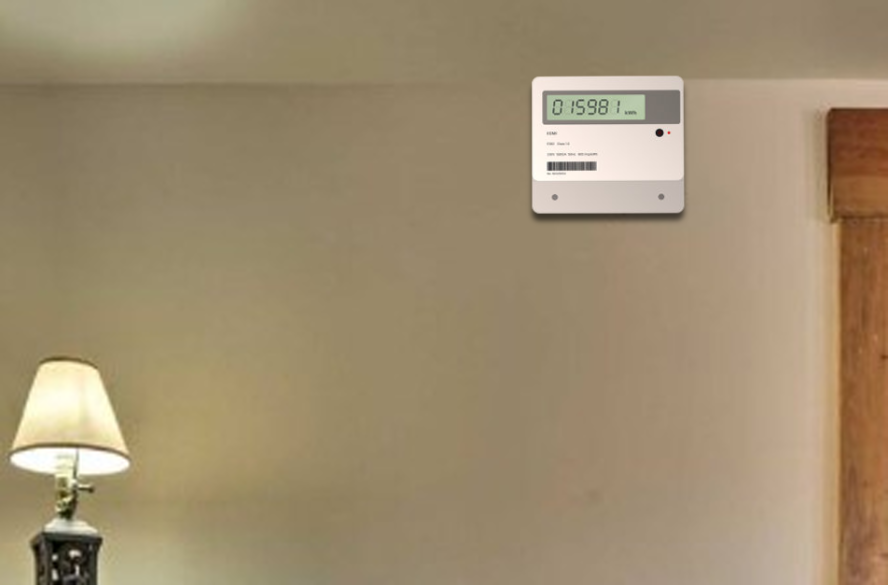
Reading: 15981kWh
